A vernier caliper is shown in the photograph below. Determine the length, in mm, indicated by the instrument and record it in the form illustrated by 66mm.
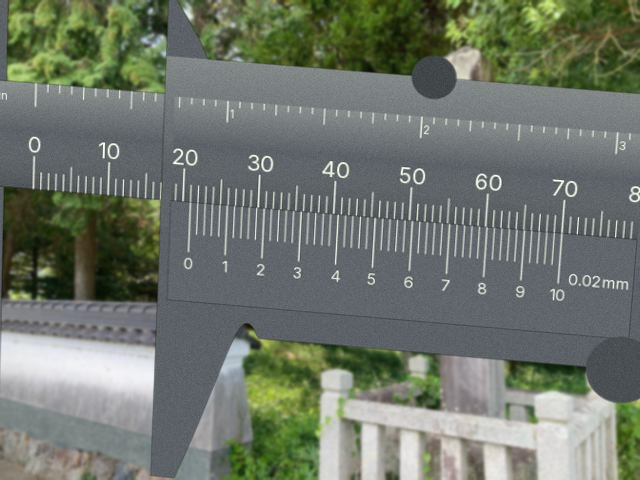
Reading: 21.0mm
